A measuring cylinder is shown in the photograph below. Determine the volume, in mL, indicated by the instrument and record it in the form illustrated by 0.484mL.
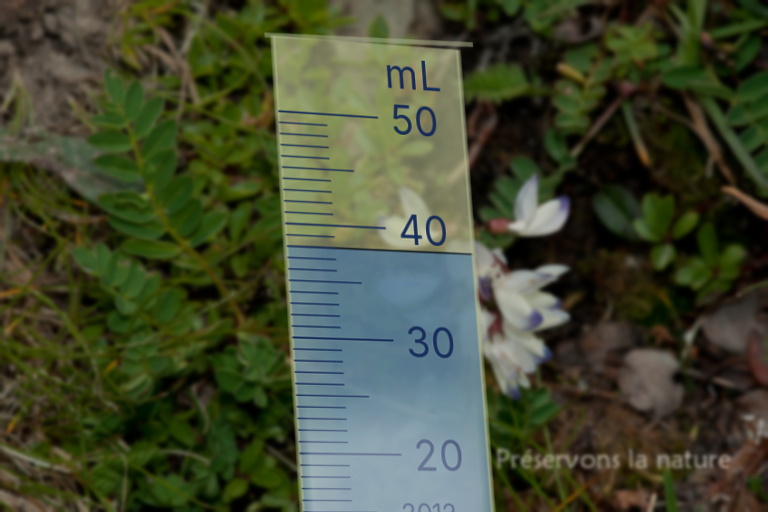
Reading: 38mL
